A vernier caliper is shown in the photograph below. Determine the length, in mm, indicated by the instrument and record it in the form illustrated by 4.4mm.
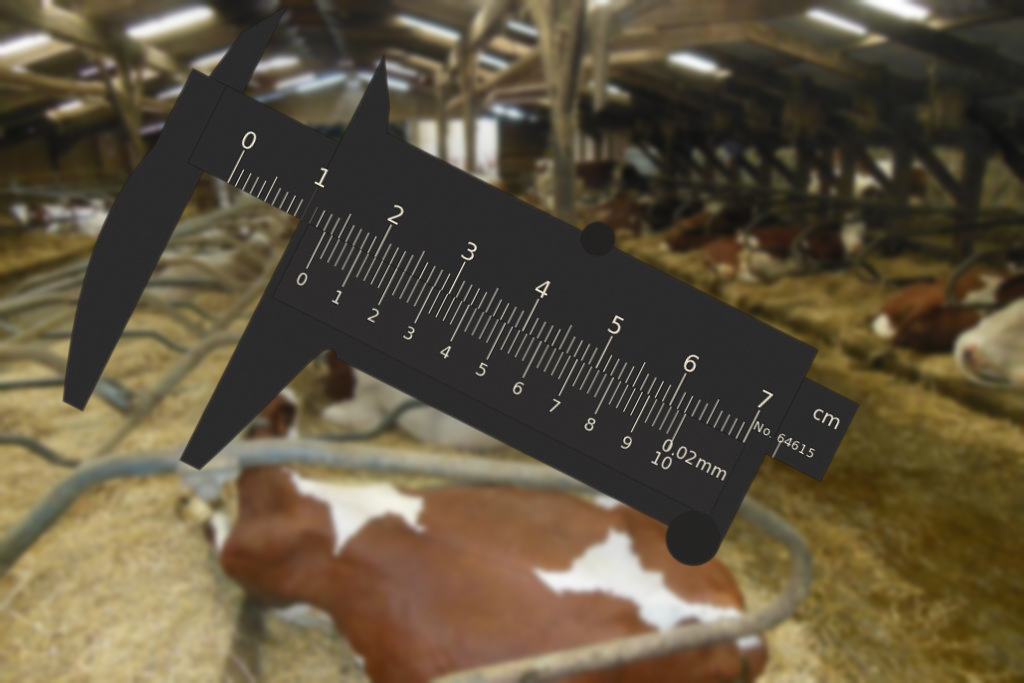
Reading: 13.2mm
